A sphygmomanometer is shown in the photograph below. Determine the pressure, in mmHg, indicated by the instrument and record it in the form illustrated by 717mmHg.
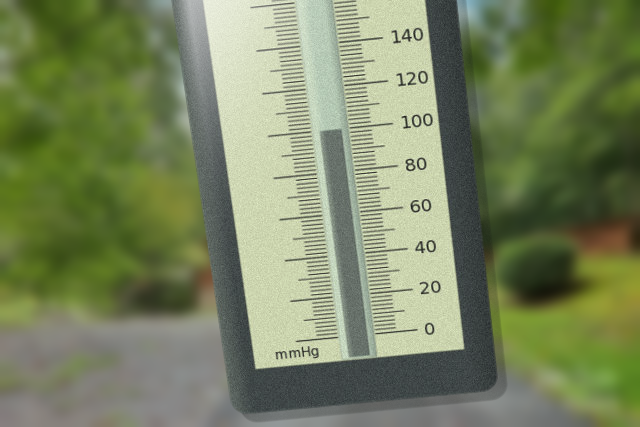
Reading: 100mmHg
